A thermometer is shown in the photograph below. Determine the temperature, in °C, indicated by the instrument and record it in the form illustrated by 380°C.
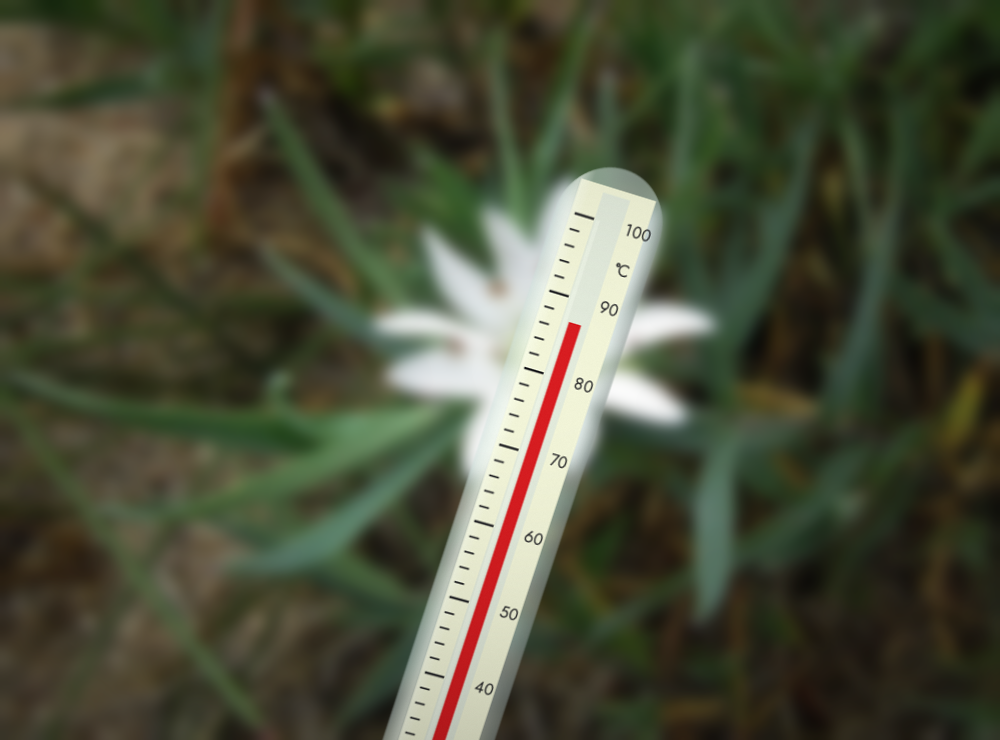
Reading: 87°C
